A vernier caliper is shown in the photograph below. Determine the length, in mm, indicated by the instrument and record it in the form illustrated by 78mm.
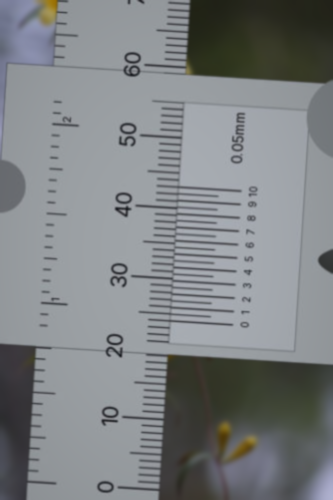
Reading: 24.0mm
